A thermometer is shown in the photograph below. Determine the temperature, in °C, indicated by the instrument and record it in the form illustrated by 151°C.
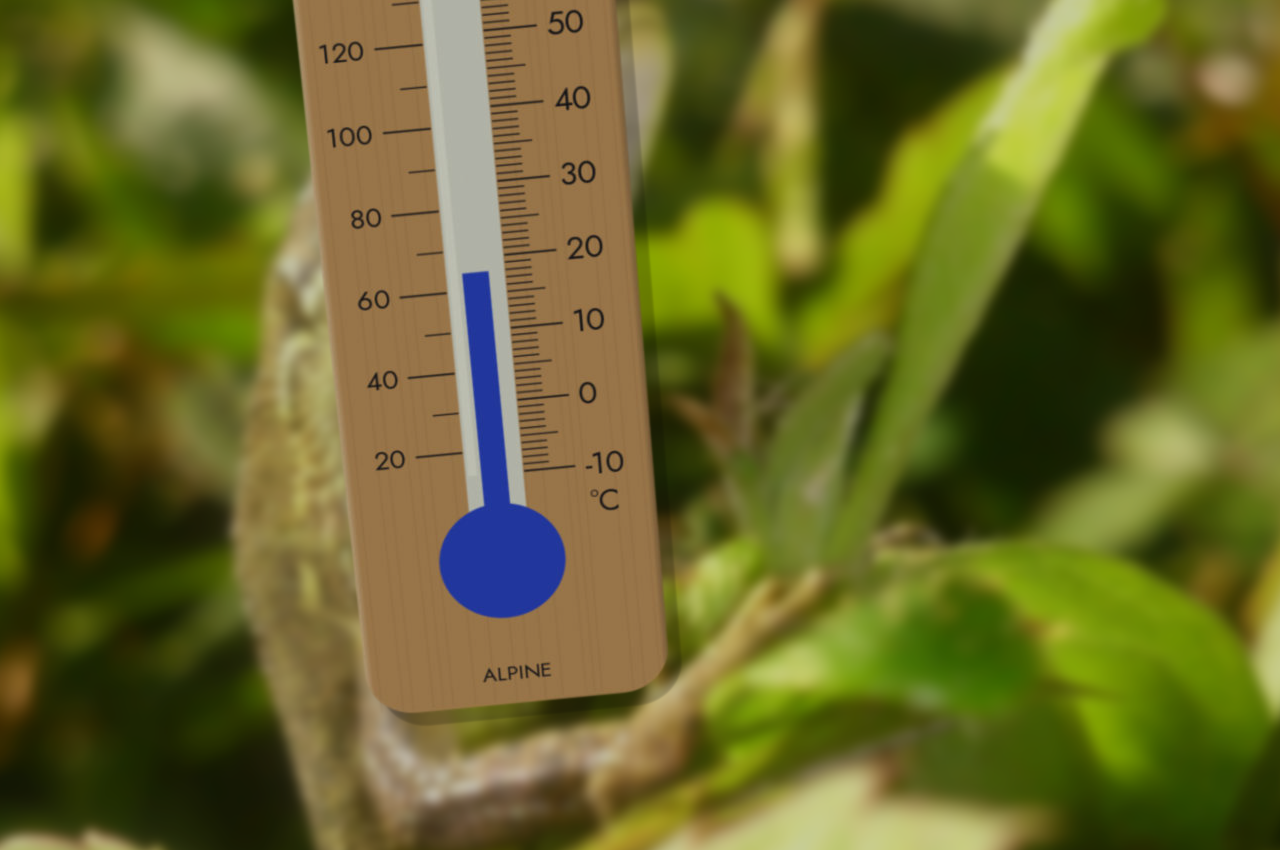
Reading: 18°C
